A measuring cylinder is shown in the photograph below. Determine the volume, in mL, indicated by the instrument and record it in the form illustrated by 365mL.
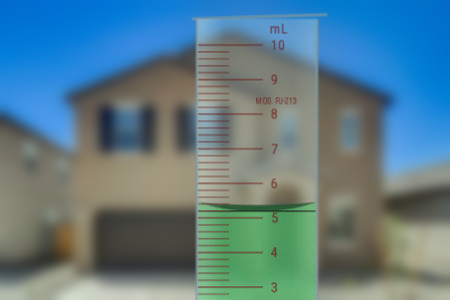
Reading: 5.2mL
